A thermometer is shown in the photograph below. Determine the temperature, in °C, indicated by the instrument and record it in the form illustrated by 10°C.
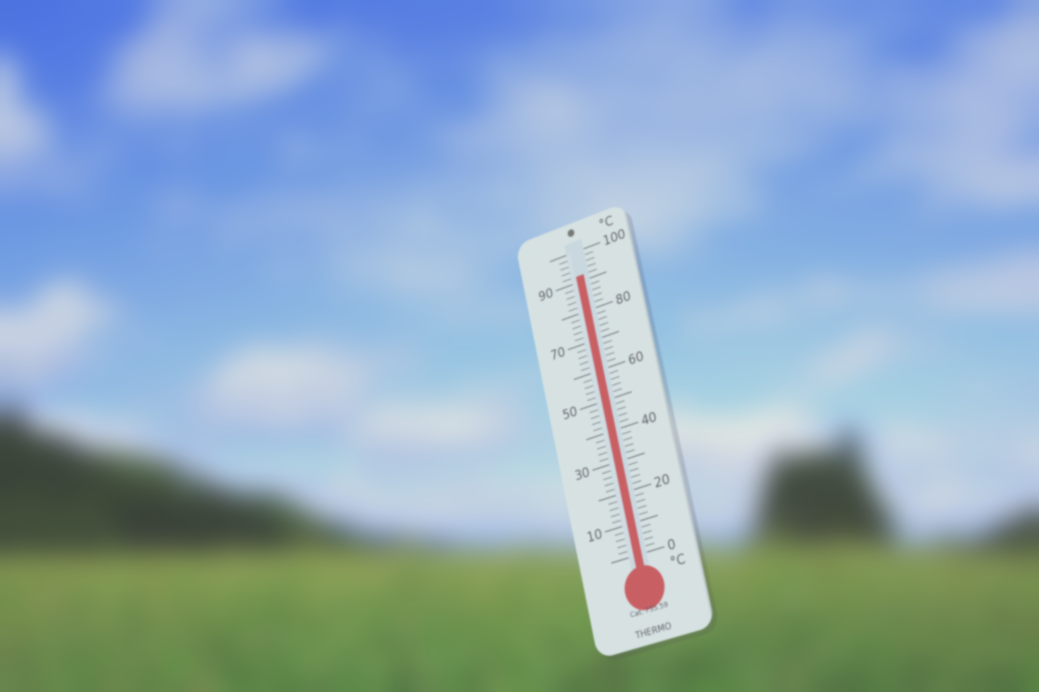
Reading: 92°C
